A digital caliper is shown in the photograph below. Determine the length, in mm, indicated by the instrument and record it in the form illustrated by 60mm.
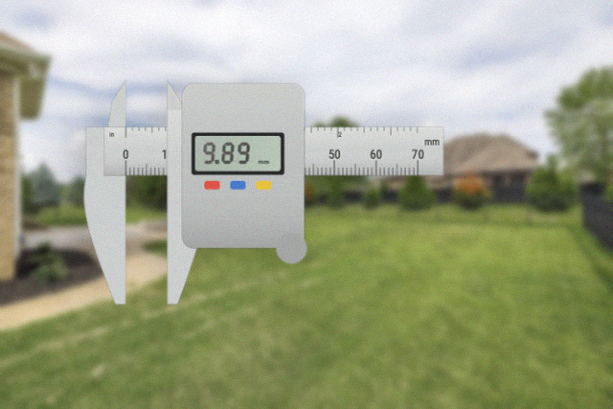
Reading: 9.89mm
